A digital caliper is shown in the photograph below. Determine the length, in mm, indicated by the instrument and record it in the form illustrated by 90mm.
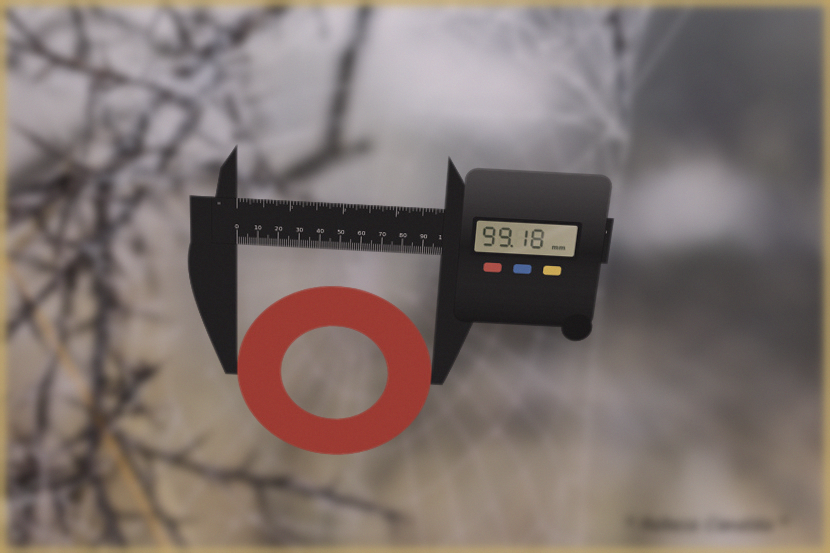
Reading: 99.18mm
